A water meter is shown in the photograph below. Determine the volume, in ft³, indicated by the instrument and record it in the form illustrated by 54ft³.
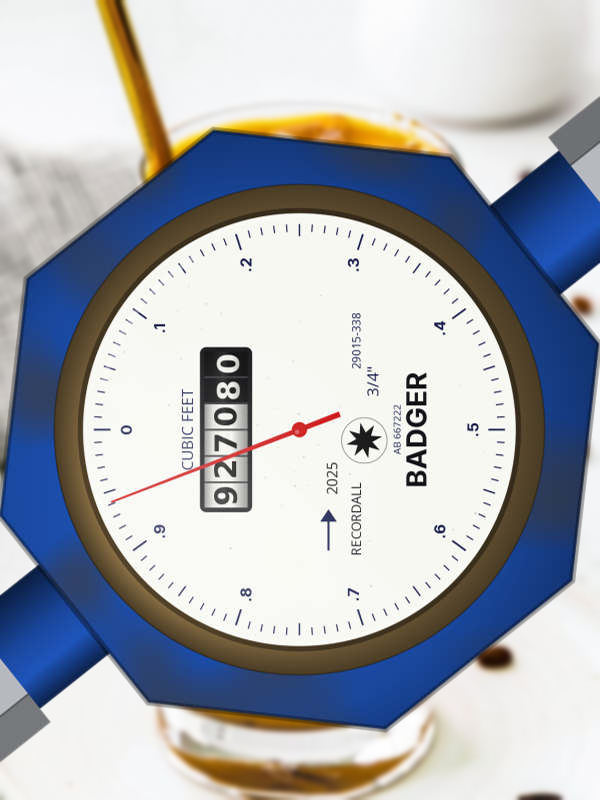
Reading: 927079.94ft³
